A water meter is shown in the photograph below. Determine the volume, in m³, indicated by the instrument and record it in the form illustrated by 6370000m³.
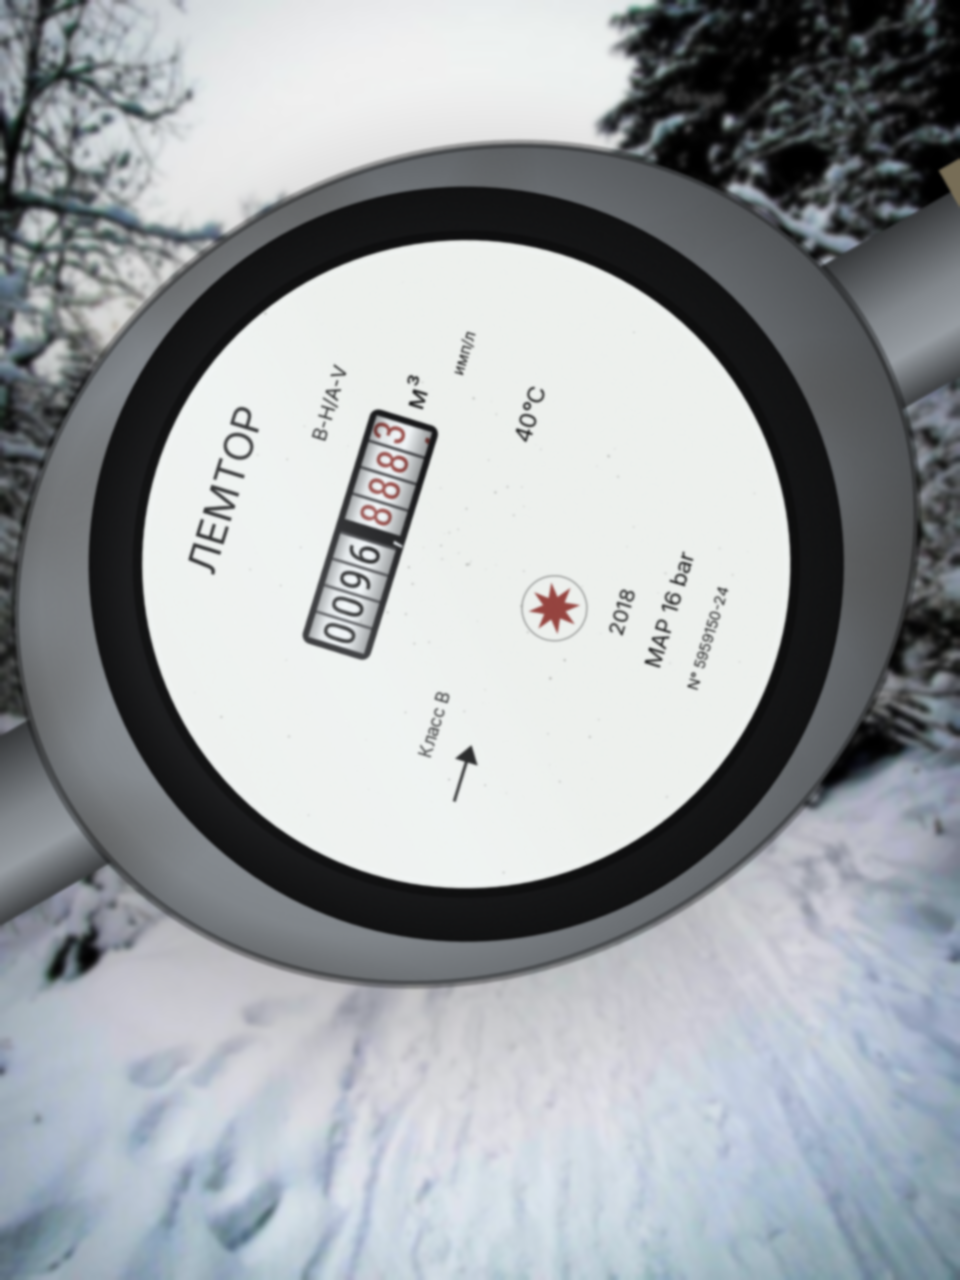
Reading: 96.8883m³
